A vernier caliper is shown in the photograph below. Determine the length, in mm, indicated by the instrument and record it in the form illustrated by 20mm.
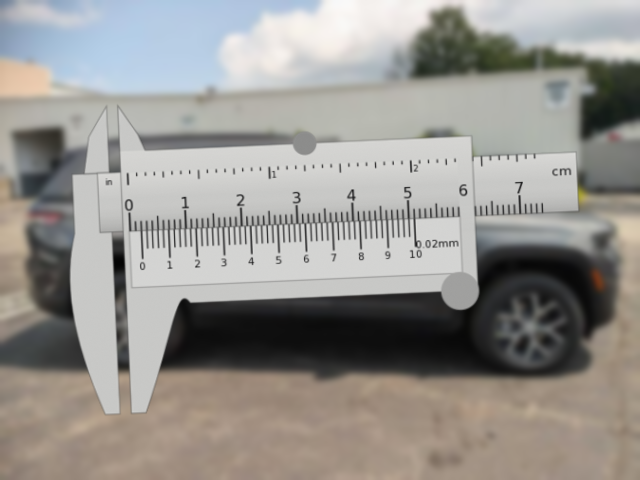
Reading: 2.0mm
